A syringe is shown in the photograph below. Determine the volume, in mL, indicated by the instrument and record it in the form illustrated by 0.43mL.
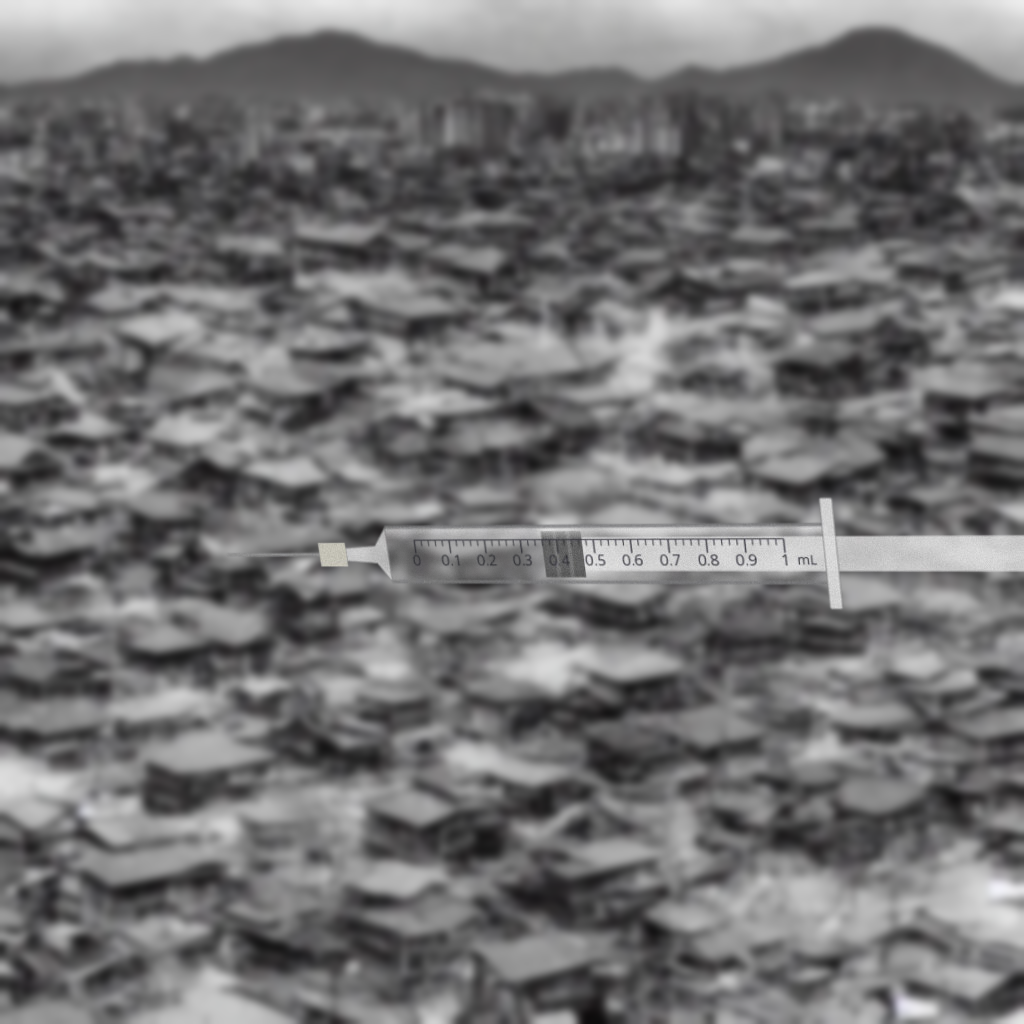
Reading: 0.36mL
